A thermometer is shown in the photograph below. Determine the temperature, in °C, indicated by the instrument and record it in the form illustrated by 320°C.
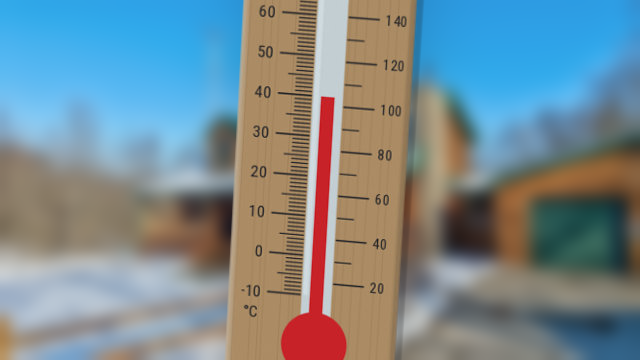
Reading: 40°C
